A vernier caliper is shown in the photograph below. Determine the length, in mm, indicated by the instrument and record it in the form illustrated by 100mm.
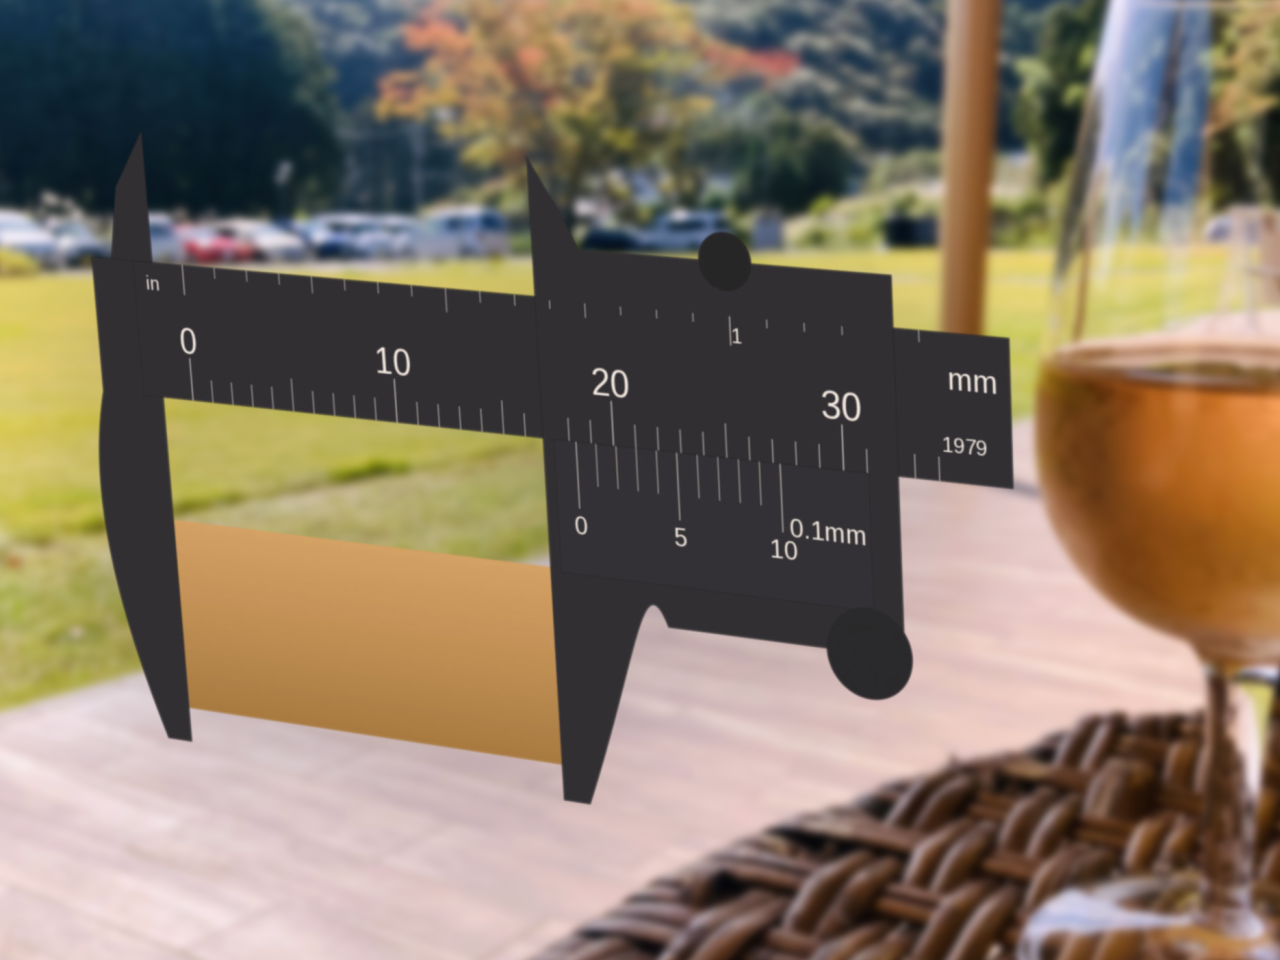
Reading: 18.3mm
